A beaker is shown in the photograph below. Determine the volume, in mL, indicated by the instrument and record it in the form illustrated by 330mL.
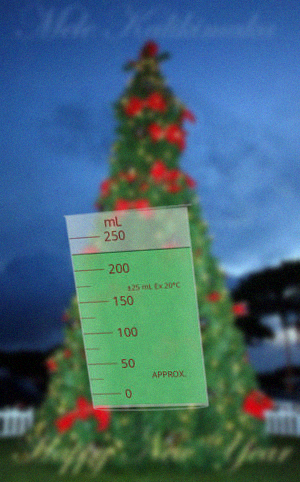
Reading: 225mL
